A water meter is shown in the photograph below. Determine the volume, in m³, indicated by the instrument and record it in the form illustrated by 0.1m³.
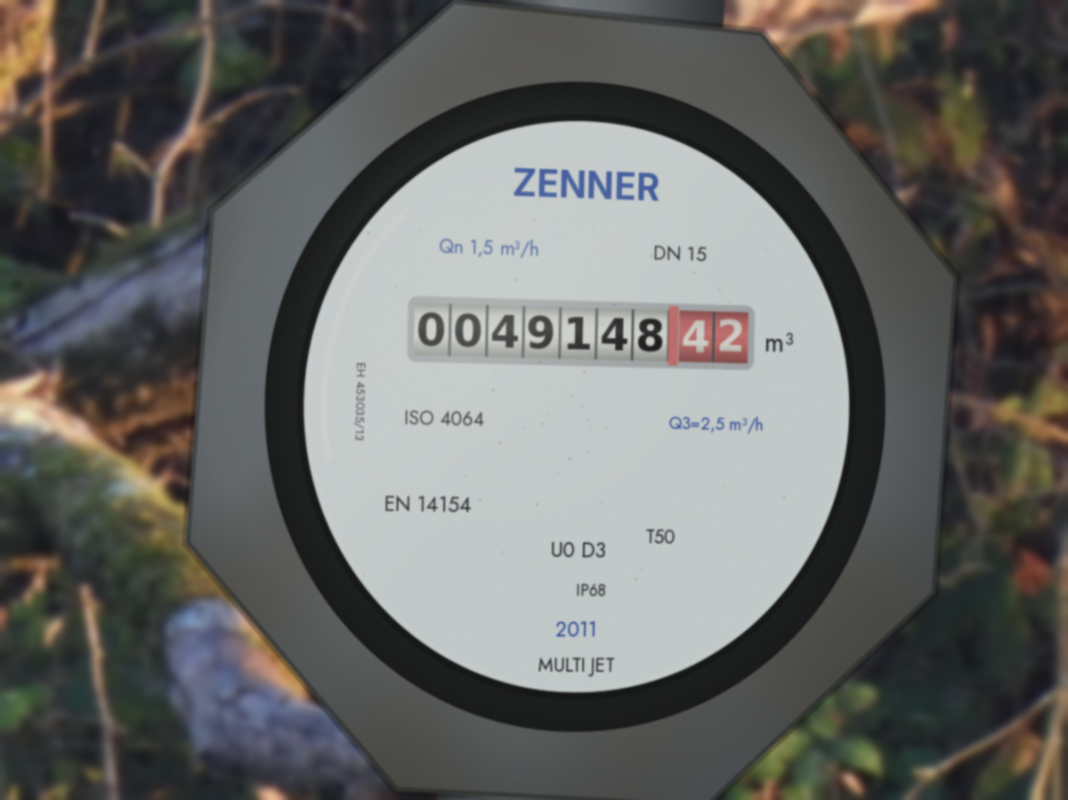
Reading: 49148.42m³
